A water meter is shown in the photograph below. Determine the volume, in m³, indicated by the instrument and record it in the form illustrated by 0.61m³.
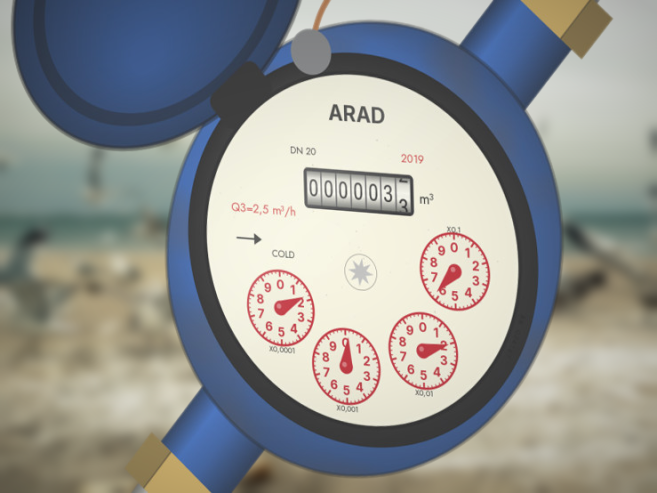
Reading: 32.6201m³
